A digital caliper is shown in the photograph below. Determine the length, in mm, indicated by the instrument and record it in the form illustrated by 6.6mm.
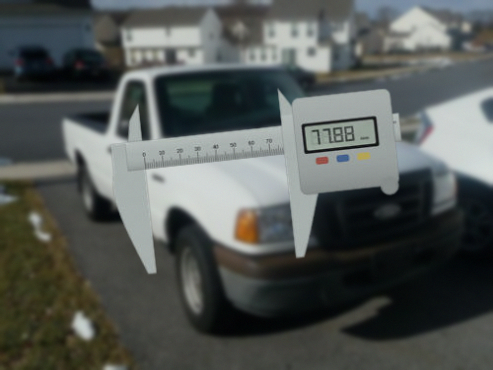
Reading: 77.88mm
